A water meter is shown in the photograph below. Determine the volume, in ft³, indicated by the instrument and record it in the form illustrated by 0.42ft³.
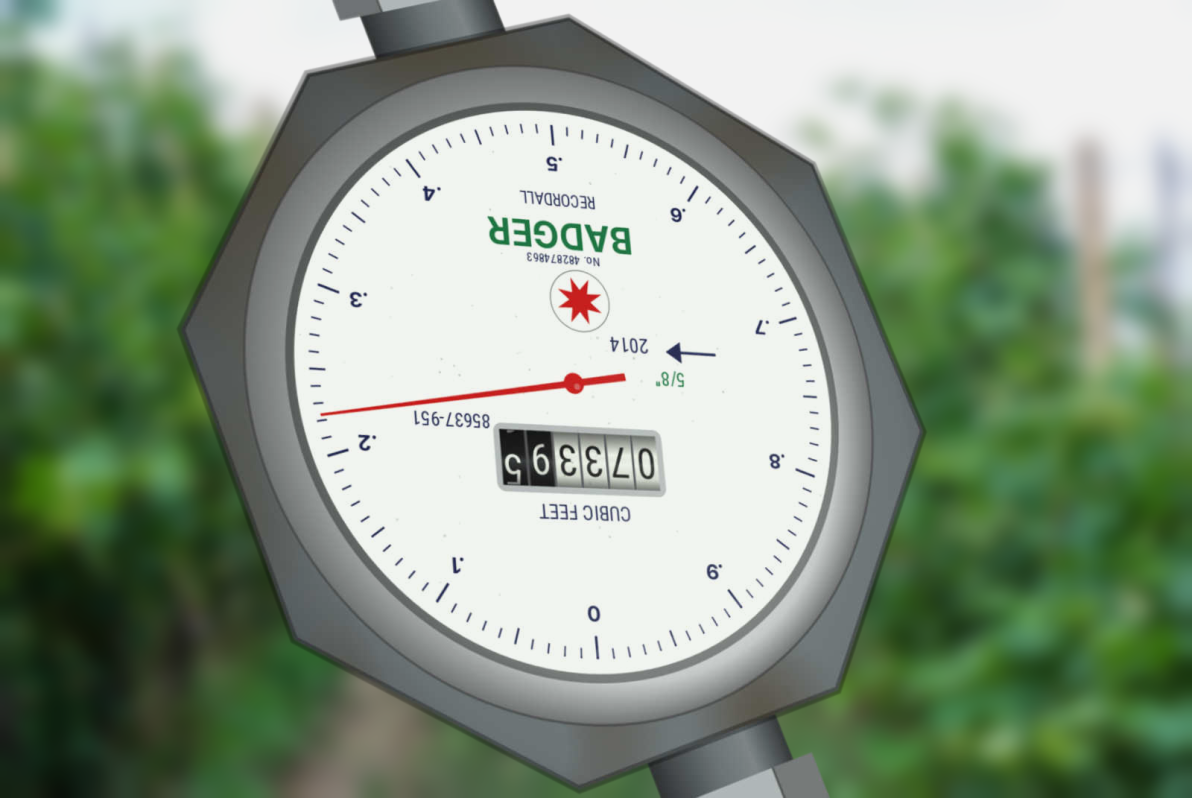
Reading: 73395.22ft³
